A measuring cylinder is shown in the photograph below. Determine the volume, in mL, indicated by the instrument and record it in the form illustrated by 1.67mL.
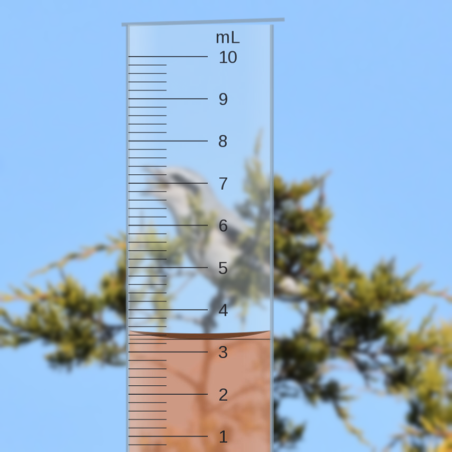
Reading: 3.3mL
